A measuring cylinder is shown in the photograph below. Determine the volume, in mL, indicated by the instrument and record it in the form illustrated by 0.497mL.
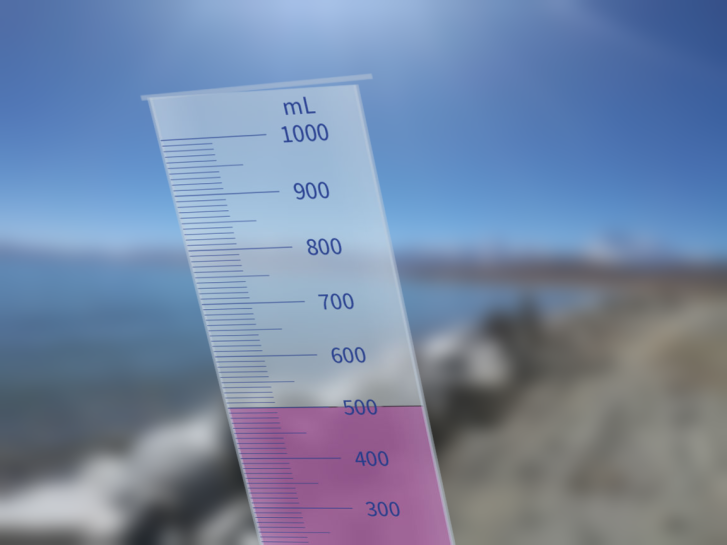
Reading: 500mL
